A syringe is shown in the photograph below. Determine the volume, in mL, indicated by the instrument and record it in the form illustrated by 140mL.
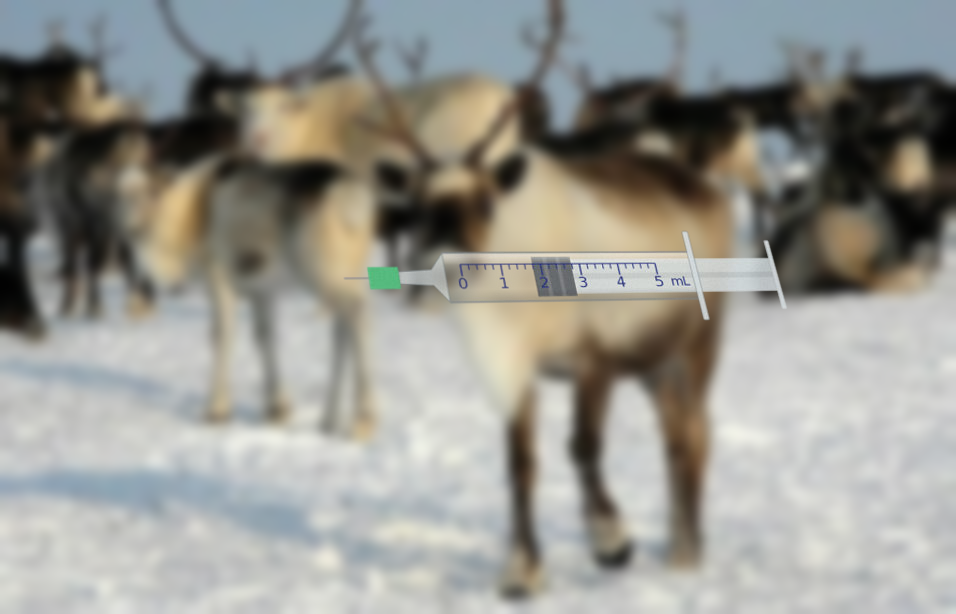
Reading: 1.8mL
